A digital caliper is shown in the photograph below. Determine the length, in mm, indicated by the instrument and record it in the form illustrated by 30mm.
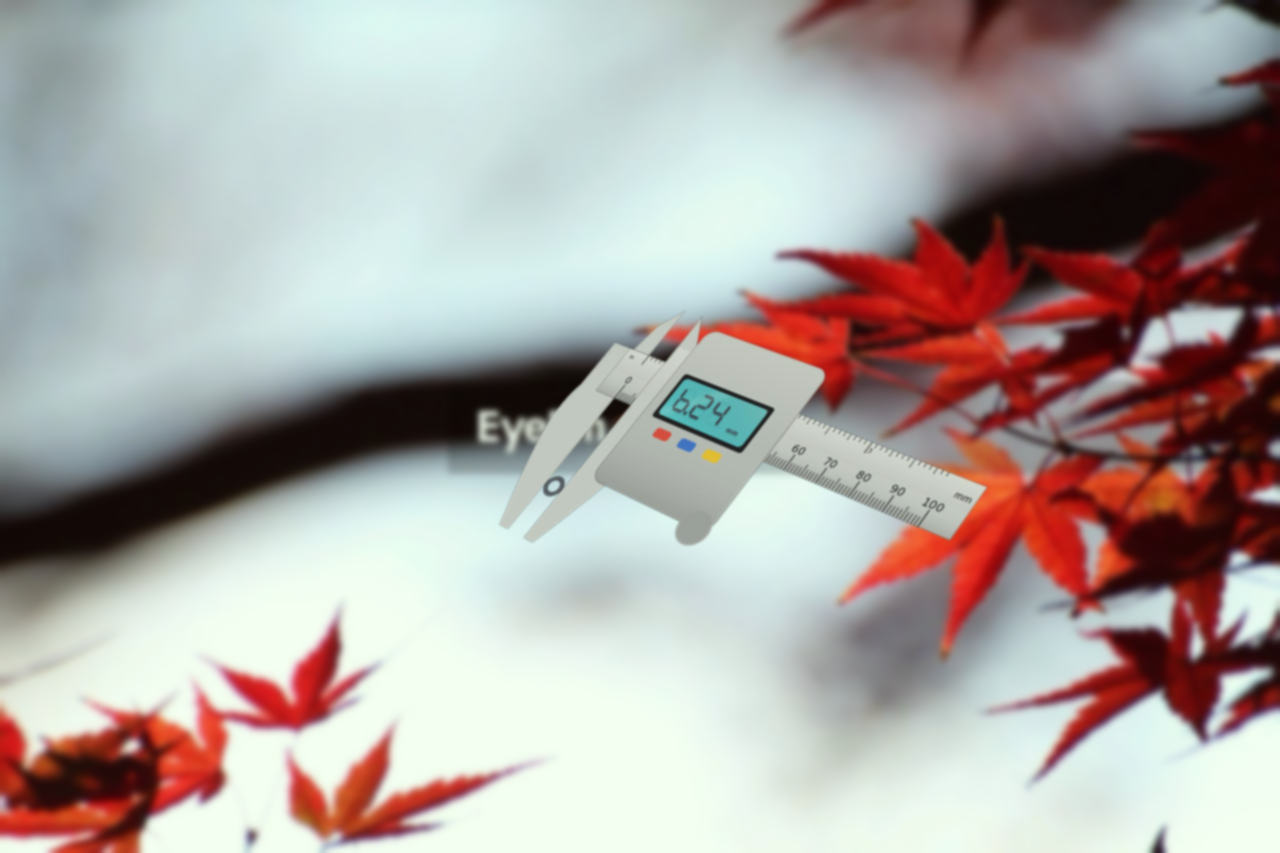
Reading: 6.24mm
